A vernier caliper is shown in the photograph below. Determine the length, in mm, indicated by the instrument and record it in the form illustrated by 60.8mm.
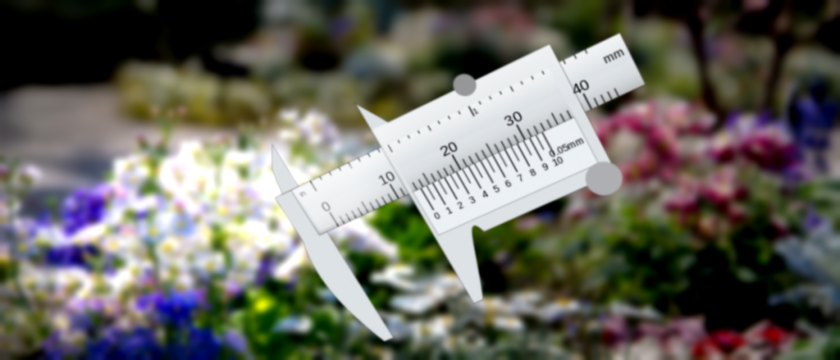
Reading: 13.6mm
